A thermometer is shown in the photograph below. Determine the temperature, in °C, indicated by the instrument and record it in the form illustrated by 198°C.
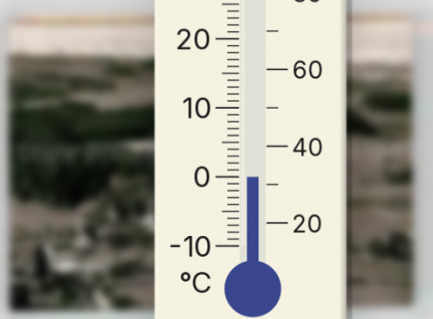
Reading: 0°C
